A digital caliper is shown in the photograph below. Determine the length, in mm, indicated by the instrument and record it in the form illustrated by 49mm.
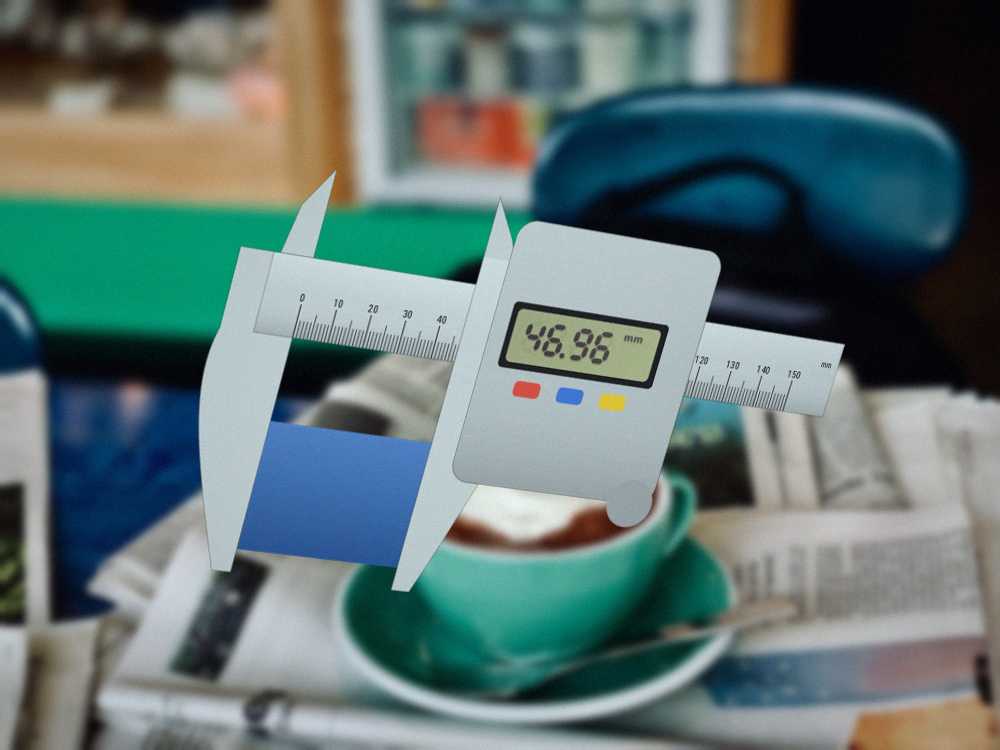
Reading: 46.96mm
